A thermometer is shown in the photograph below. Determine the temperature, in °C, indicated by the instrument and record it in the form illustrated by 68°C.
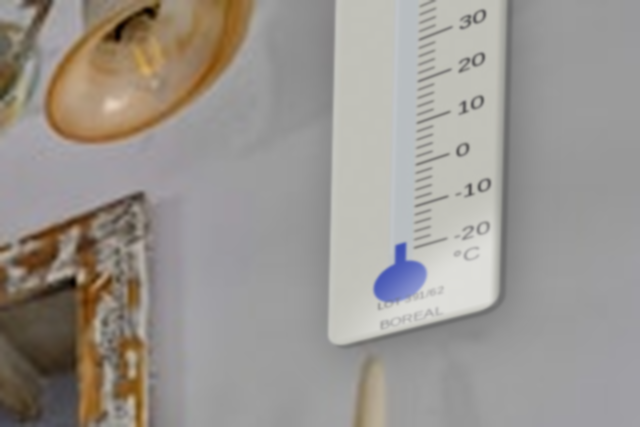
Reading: -18°C
